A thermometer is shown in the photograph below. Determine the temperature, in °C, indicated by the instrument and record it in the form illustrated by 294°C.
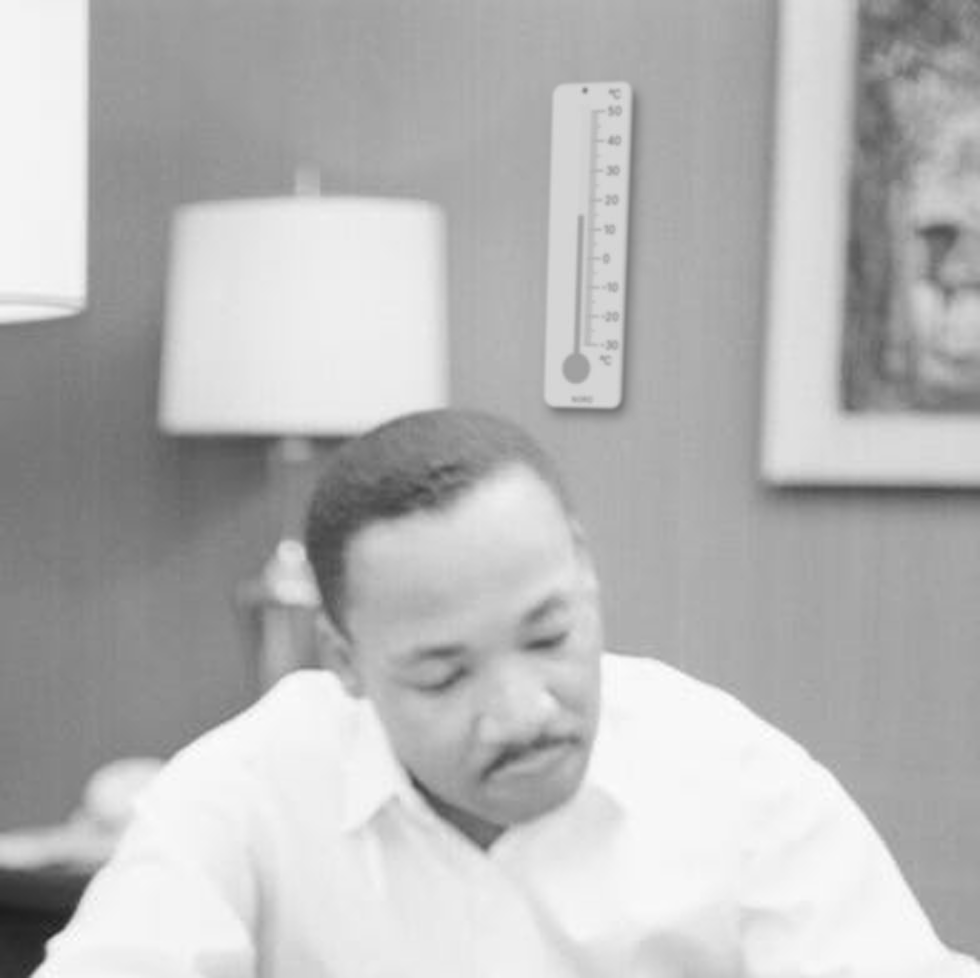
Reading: 15°C
